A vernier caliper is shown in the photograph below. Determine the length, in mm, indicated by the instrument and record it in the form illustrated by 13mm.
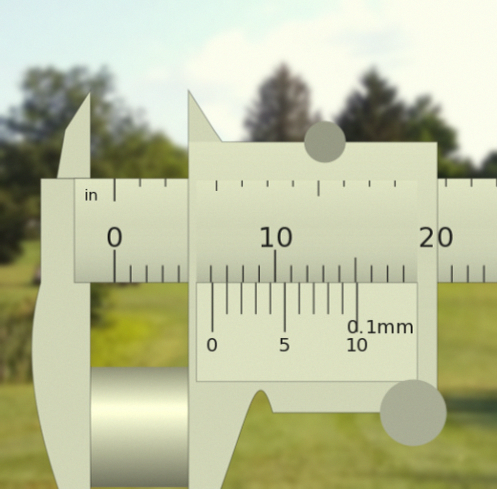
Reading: 6.1mm
